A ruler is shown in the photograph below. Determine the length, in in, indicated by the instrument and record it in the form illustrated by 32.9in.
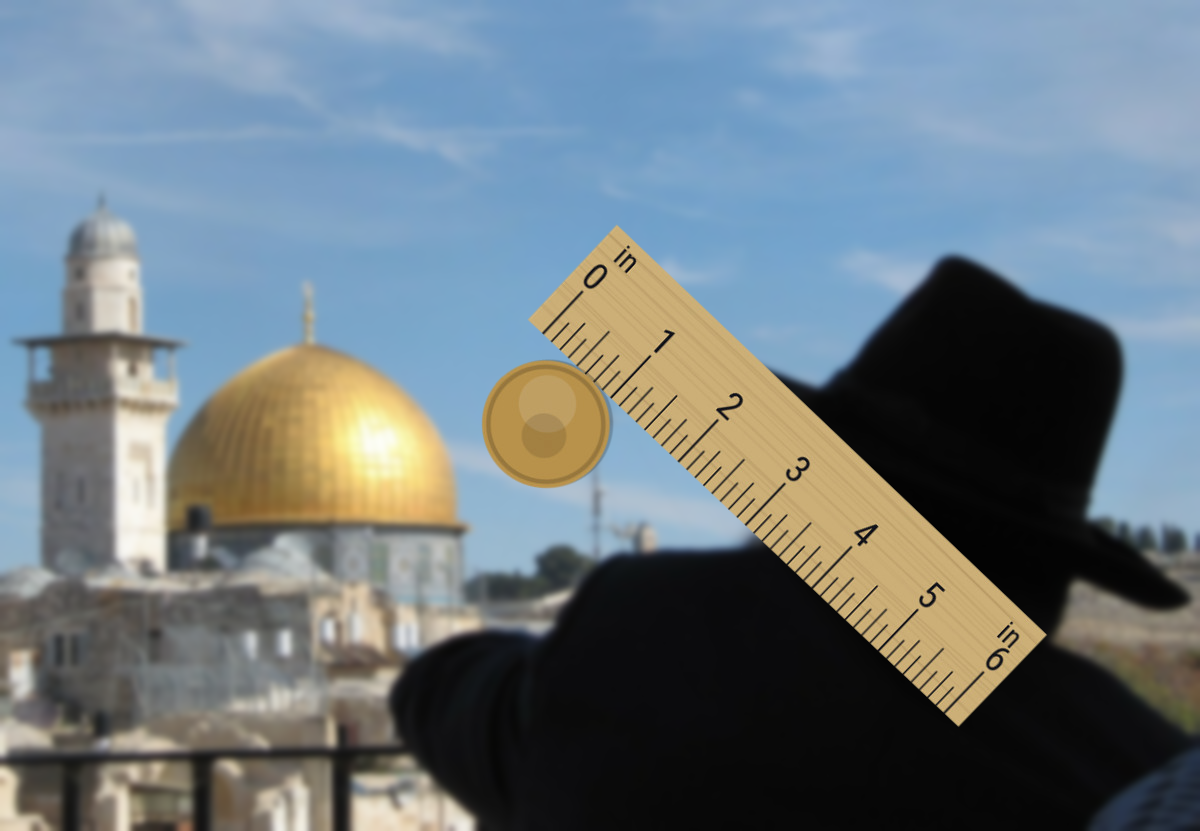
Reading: 1.375in
